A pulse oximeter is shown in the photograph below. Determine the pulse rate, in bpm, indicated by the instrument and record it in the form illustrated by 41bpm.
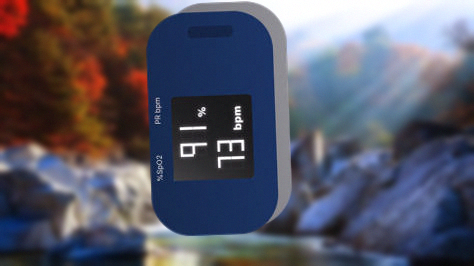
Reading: 73bpm
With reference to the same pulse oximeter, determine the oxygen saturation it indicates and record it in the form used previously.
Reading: 91%
